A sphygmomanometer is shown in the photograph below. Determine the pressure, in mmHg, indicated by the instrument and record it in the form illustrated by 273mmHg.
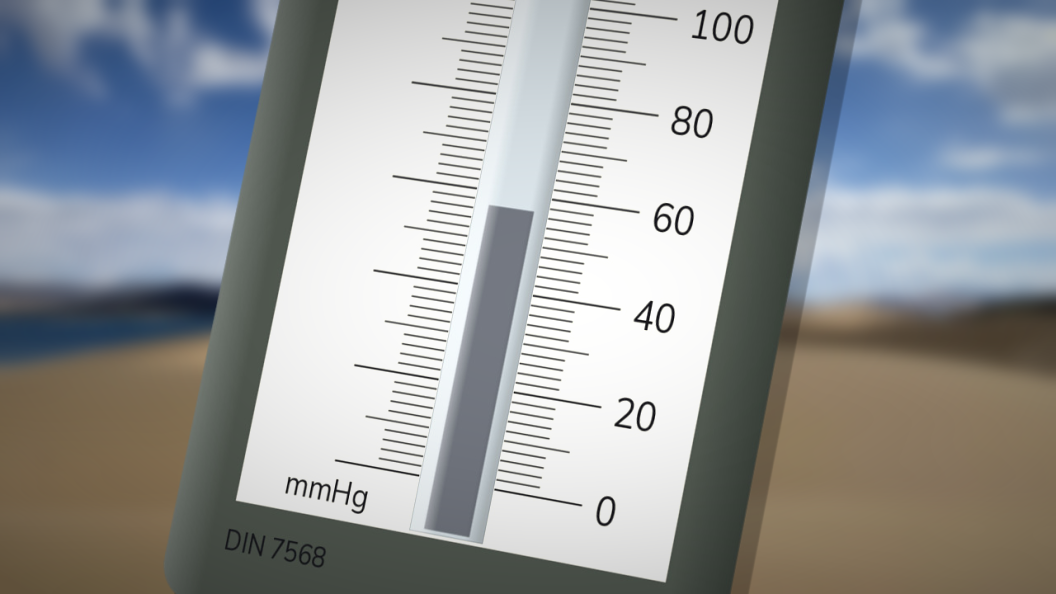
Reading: 57mmHg
